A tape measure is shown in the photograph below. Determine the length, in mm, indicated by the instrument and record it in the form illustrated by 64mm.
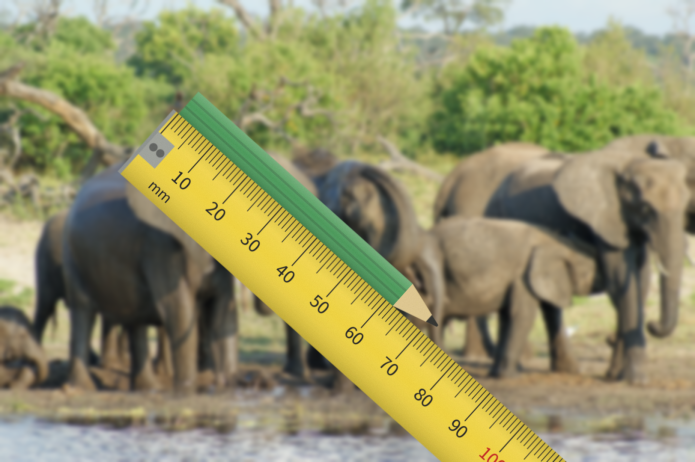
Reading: 72mm
